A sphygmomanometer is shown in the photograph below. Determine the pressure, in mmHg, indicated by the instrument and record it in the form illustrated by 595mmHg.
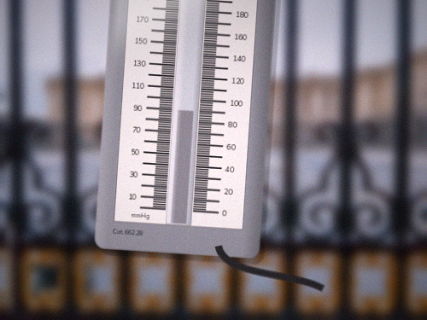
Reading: 90mmHg
